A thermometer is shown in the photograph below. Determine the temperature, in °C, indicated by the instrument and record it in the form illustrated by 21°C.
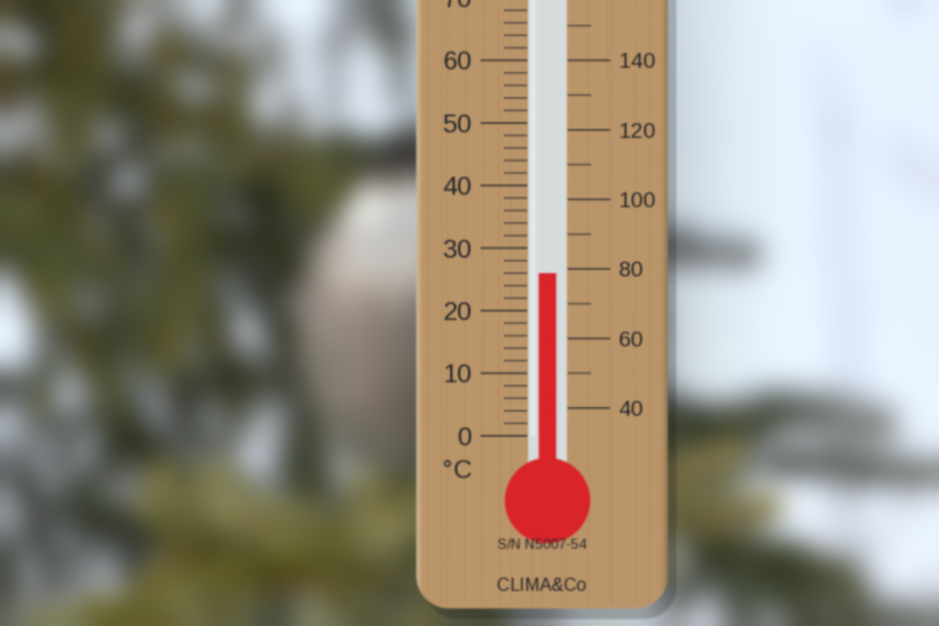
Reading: 26°C
